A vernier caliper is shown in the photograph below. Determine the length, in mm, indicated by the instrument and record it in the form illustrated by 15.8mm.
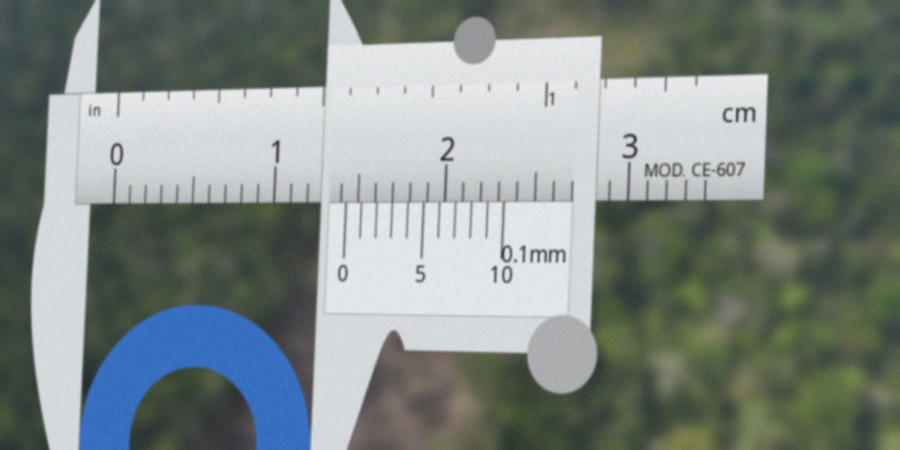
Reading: 14.3mm
